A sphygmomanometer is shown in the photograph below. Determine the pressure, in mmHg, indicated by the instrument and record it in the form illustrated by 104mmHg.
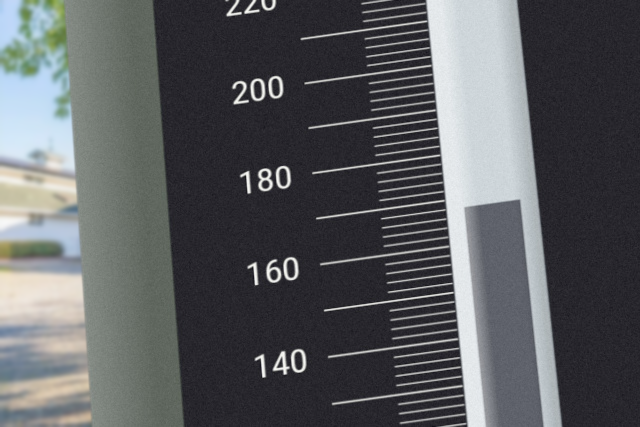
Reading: 168mmHg
